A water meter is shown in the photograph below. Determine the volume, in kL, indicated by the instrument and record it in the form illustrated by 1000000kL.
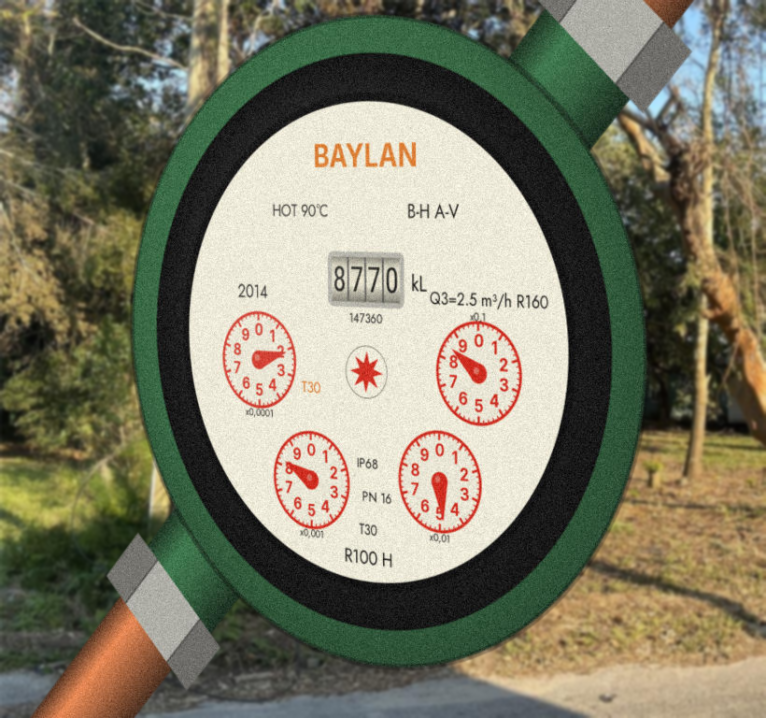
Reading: 8770.8482kL
